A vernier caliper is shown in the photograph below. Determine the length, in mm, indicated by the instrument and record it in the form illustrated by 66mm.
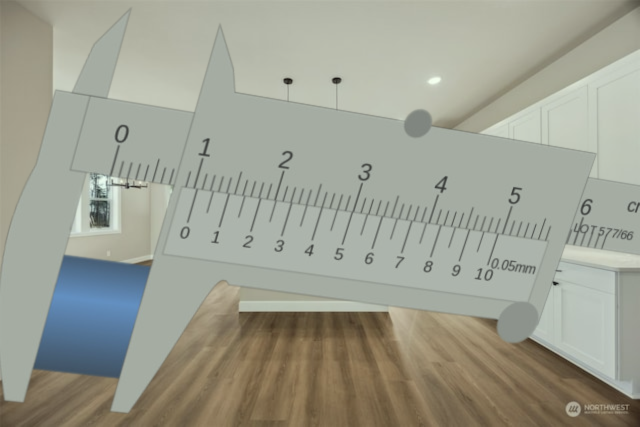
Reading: 10.4mm
